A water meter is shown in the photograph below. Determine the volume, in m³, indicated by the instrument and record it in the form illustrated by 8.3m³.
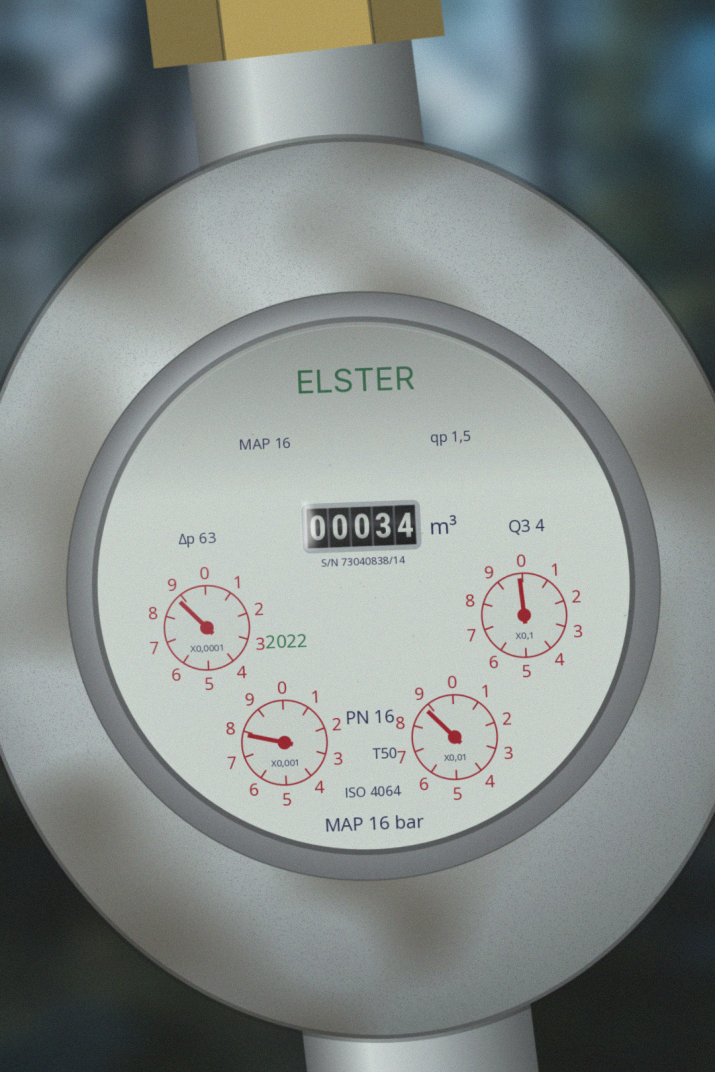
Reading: 33.9878m³
